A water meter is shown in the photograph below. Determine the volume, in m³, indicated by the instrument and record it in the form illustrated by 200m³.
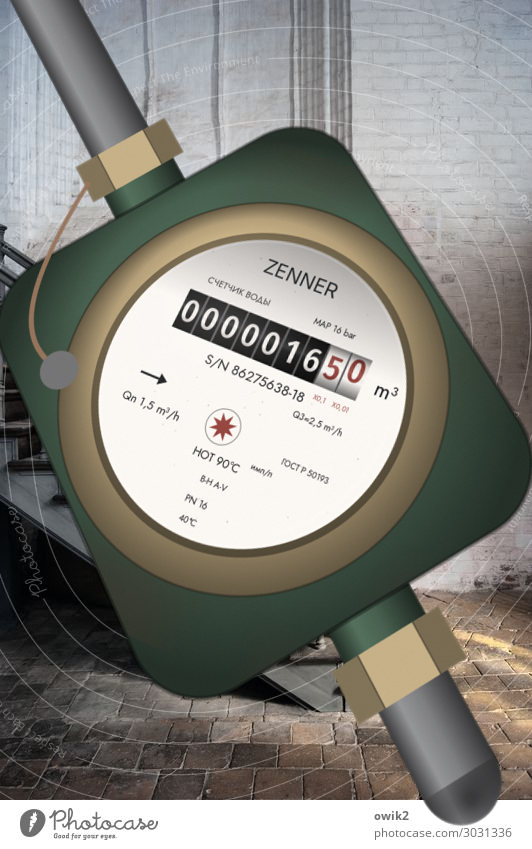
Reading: 16.50m³
